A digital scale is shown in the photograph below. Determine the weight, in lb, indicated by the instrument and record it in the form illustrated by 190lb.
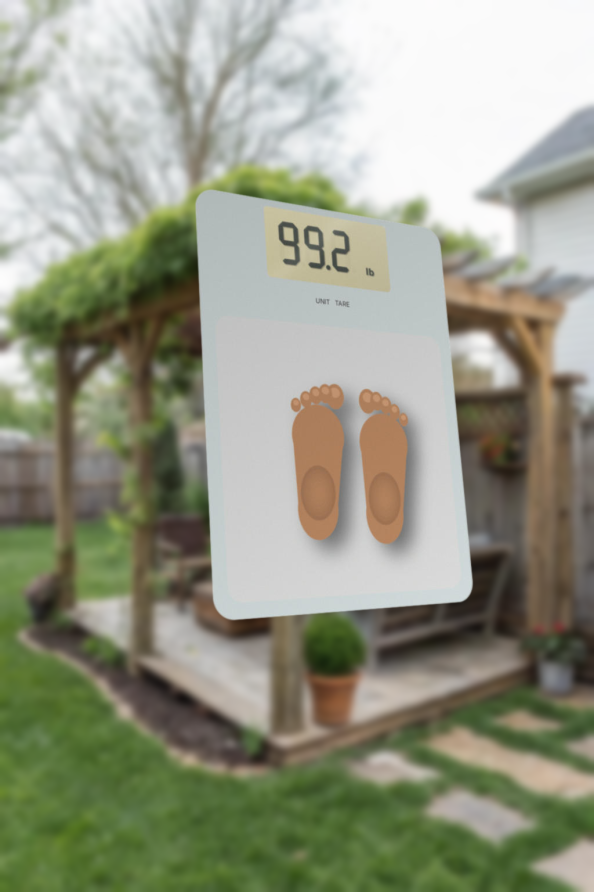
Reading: 99.2lb
